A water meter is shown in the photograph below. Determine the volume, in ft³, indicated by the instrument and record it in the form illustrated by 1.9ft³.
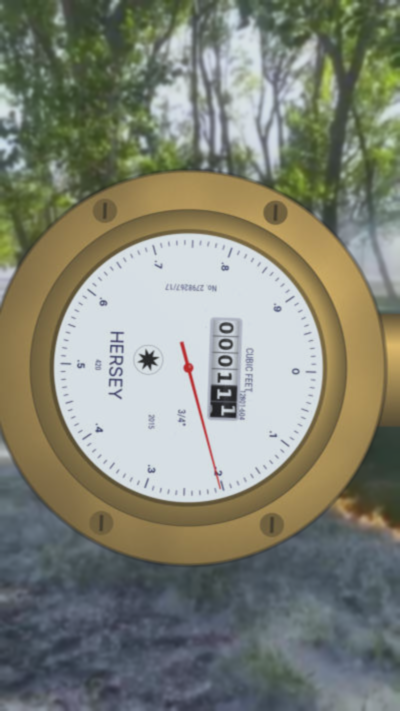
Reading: 111.20ft³
